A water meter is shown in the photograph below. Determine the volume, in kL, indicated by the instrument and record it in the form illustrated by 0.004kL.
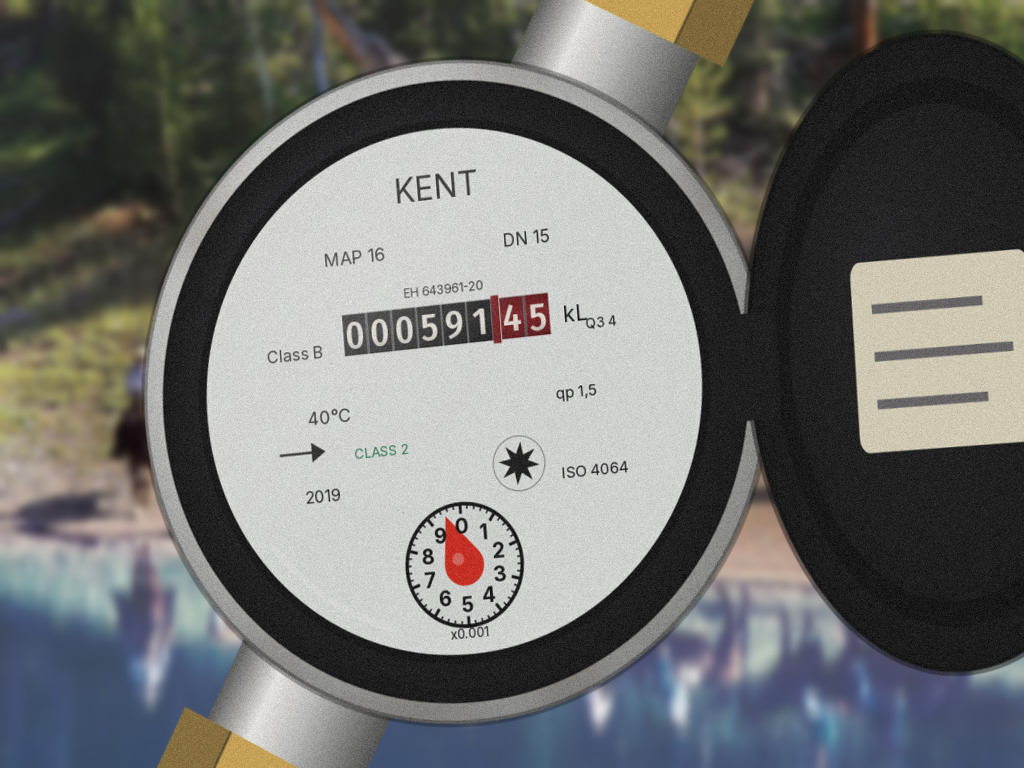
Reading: 591.449kL
